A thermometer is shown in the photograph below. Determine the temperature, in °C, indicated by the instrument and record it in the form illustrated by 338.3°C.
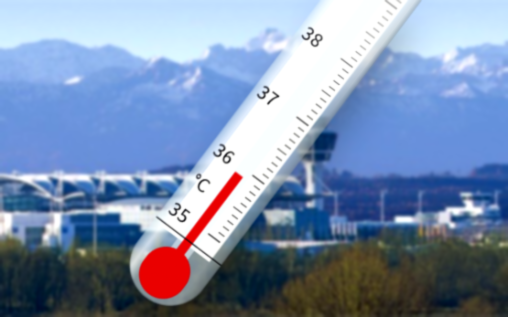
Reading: 35.9°C
